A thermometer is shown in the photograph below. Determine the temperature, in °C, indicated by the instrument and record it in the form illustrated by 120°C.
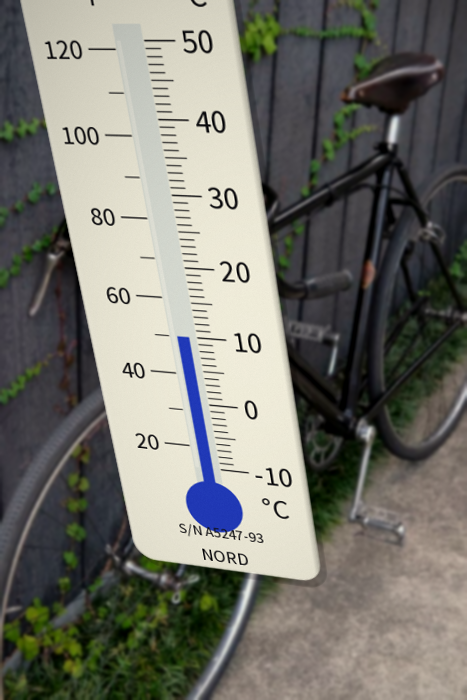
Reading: 10°C
